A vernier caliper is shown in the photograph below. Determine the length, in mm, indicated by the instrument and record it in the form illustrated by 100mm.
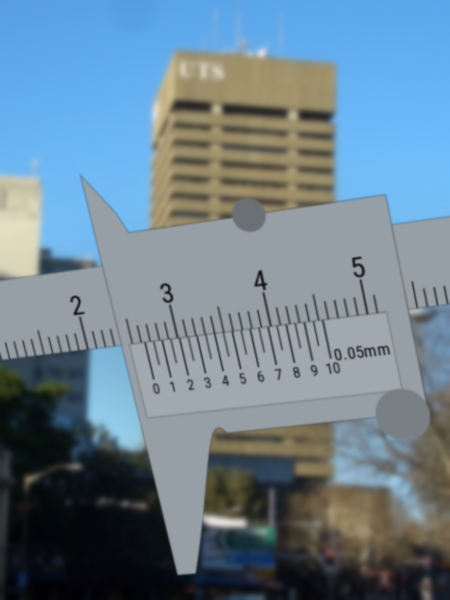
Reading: 26.4mm
